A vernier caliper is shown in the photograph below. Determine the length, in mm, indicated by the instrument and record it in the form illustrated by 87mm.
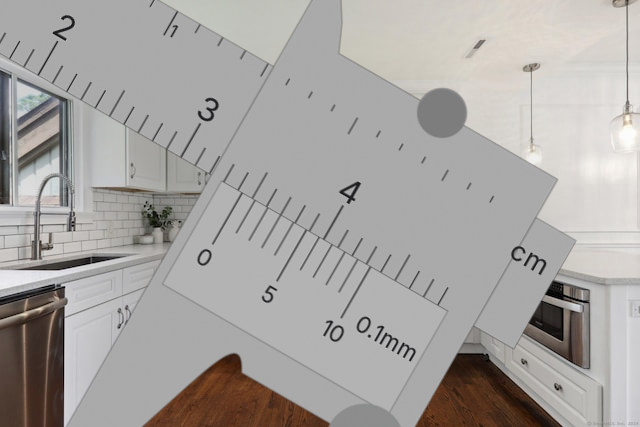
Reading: 34.3mm
